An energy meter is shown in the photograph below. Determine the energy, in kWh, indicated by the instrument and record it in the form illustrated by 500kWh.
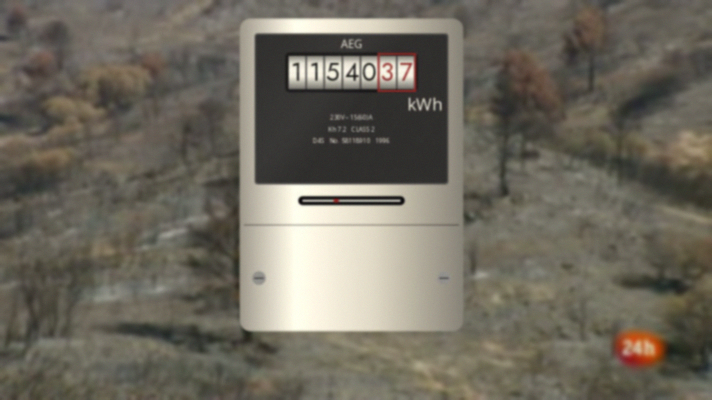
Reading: 11540.37kWh
